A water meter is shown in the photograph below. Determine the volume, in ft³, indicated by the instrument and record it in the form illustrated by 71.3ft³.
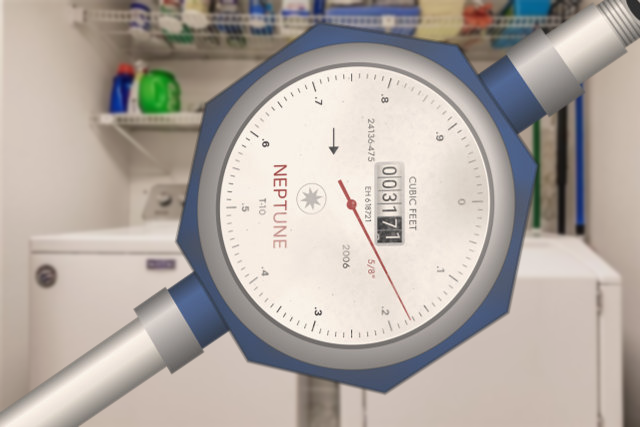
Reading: 3171.17ft³
